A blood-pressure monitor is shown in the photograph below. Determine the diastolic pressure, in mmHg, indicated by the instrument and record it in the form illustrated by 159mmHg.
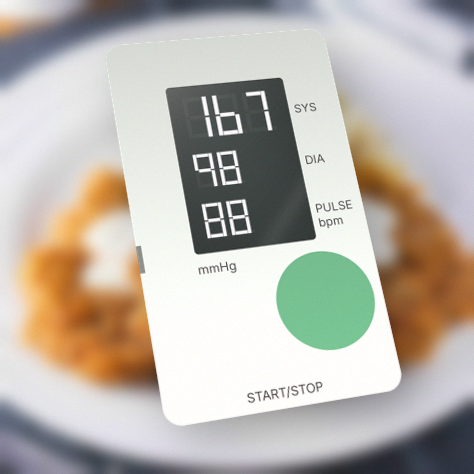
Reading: 98mmHg
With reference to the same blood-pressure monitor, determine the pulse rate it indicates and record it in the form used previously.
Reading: 88bpm
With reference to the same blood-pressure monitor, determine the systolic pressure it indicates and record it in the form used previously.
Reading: 167mmHg
